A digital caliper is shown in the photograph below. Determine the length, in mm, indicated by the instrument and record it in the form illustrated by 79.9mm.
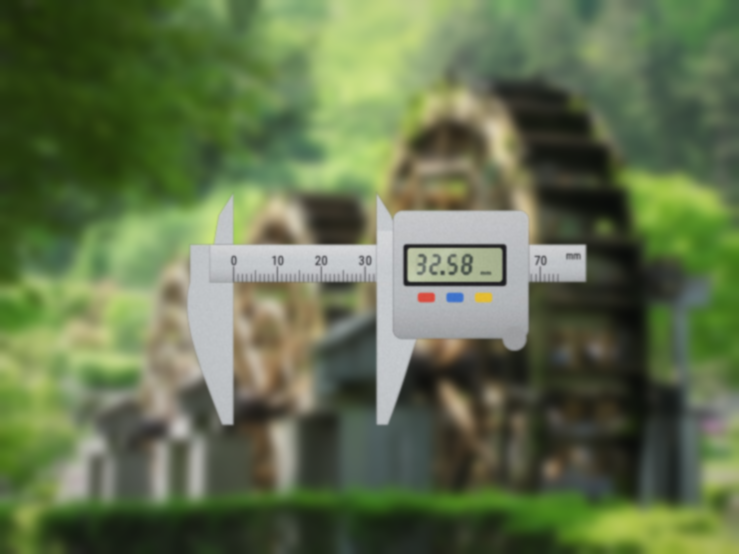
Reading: 32.58mm
